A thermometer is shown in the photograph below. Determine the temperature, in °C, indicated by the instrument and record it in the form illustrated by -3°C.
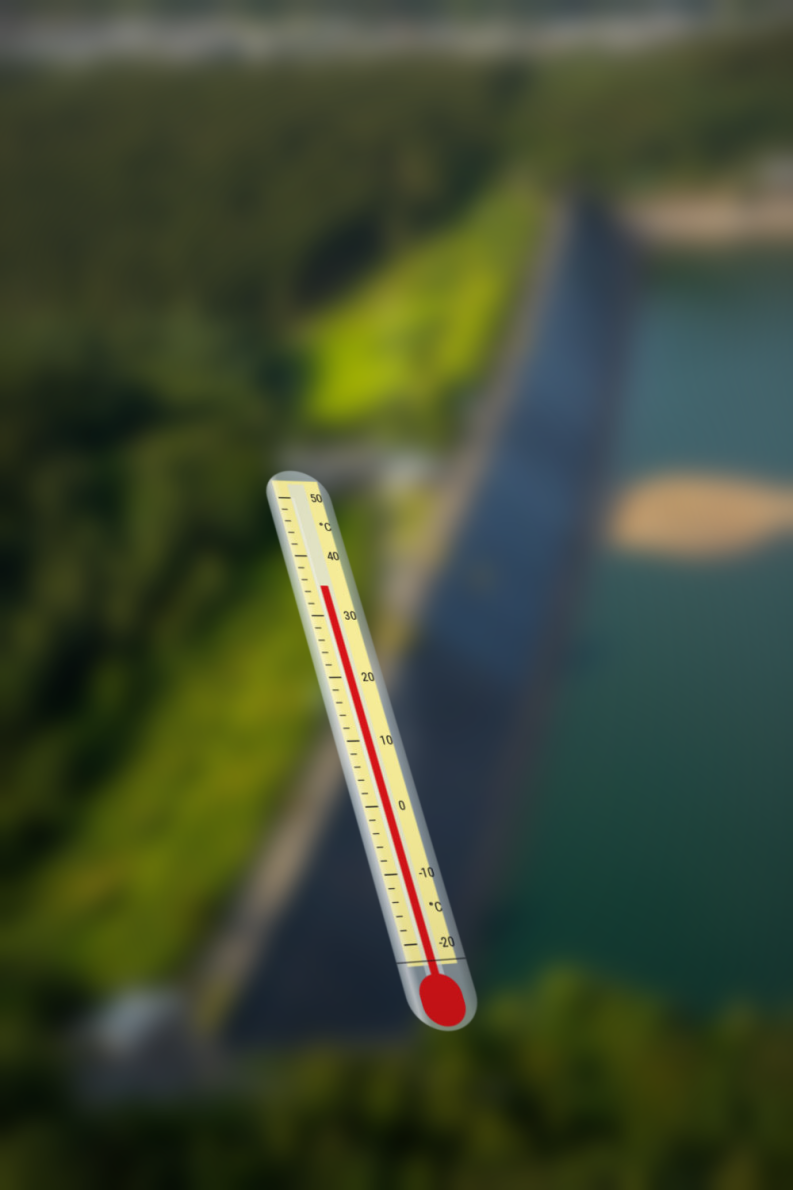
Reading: 35°C
